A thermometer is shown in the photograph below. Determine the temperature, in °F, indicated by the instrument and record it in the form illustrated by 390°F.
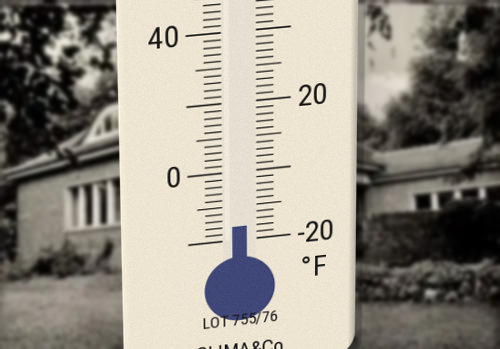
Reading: -16°F
